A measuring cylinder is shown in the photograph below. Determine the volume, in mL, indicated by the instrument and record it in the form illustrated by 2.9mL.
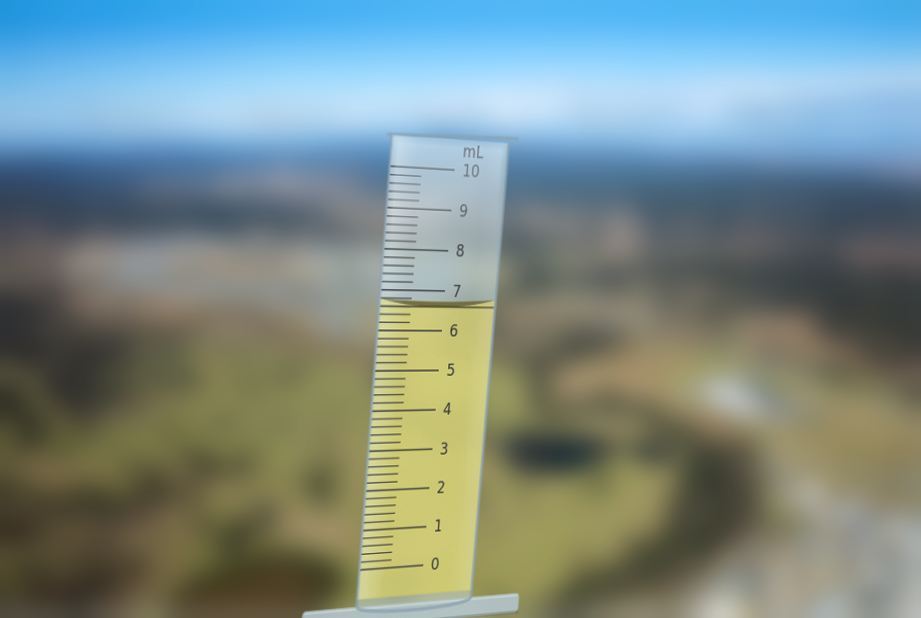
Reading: 6.6mL
